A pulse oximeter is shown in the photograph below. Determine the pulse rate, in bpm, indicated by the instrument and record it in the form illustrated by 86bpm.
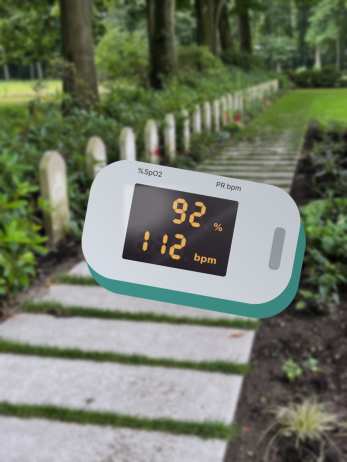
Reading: 112bpm
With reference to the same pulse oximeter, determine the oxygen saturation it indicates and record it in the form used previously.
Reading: 92%
